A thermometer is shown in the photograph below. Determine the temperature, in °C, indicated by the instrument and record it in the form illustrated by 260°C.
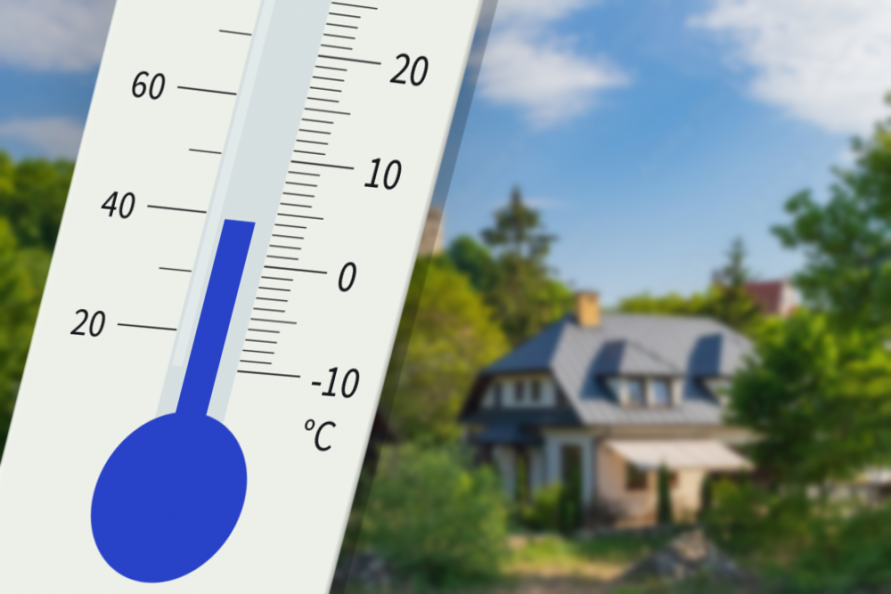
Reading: 4°C
